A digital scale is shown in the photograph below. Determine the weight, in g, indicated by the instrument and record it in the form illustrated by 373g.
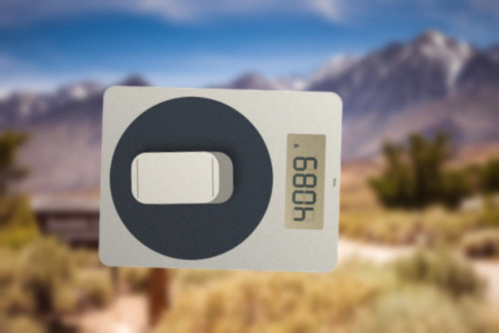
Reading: 4089g
